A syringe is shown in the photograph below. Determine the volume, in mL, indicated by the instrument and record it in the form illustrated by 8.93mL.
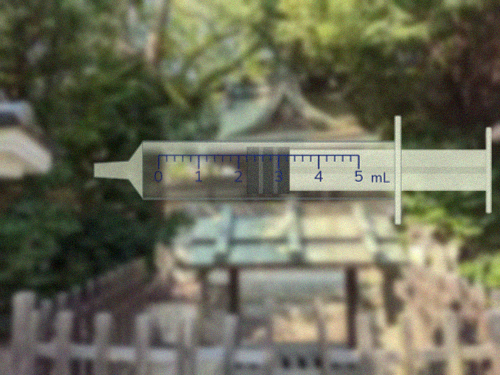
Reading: 2.2mL
